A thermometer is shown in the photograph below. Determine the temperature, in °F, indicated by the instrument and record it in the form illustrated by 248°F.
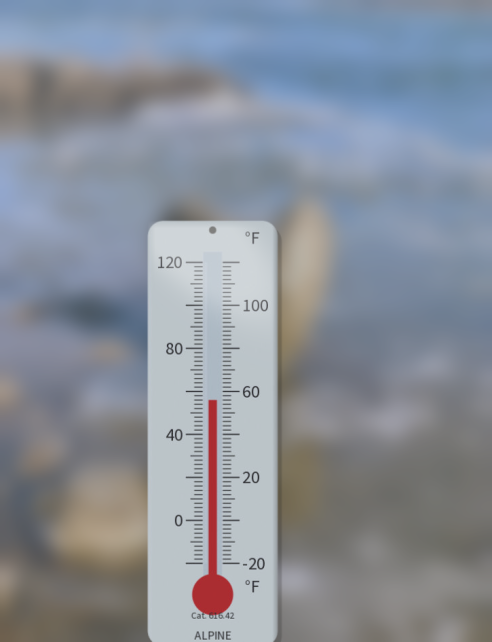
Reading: 56°F
